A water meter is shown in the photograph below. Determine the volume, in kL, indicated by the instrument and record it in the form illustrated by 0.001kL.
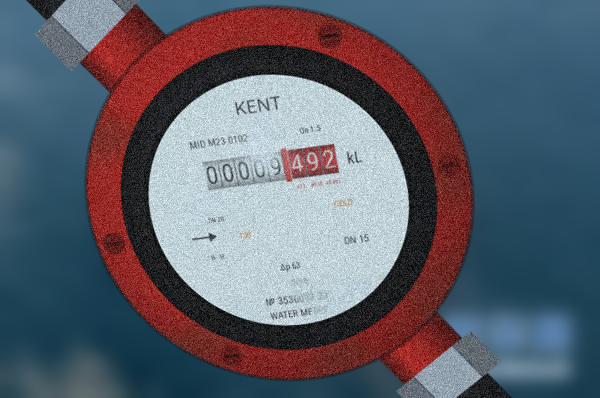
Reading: 9.492kL
